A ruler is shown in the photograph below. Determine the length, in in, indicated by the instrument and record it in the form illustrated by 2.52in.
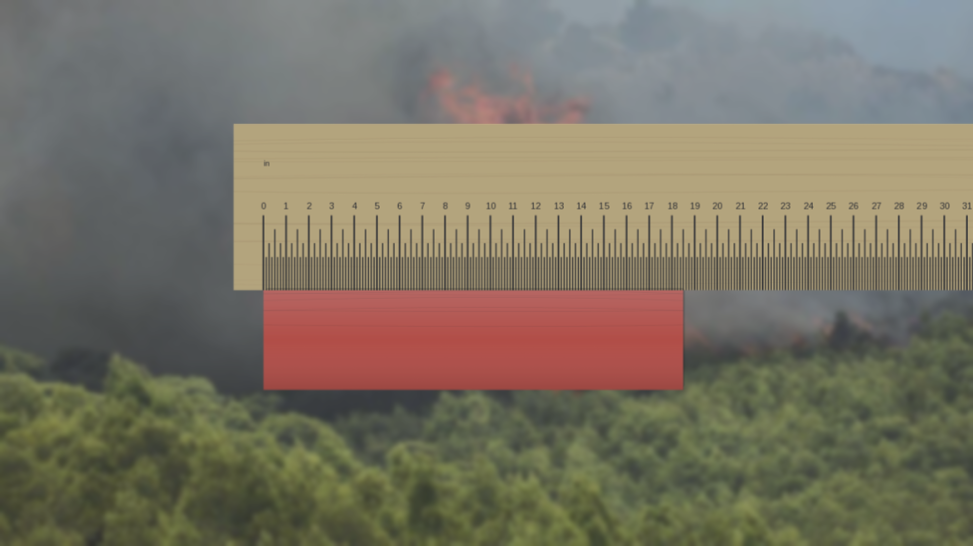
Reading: 18.5in
